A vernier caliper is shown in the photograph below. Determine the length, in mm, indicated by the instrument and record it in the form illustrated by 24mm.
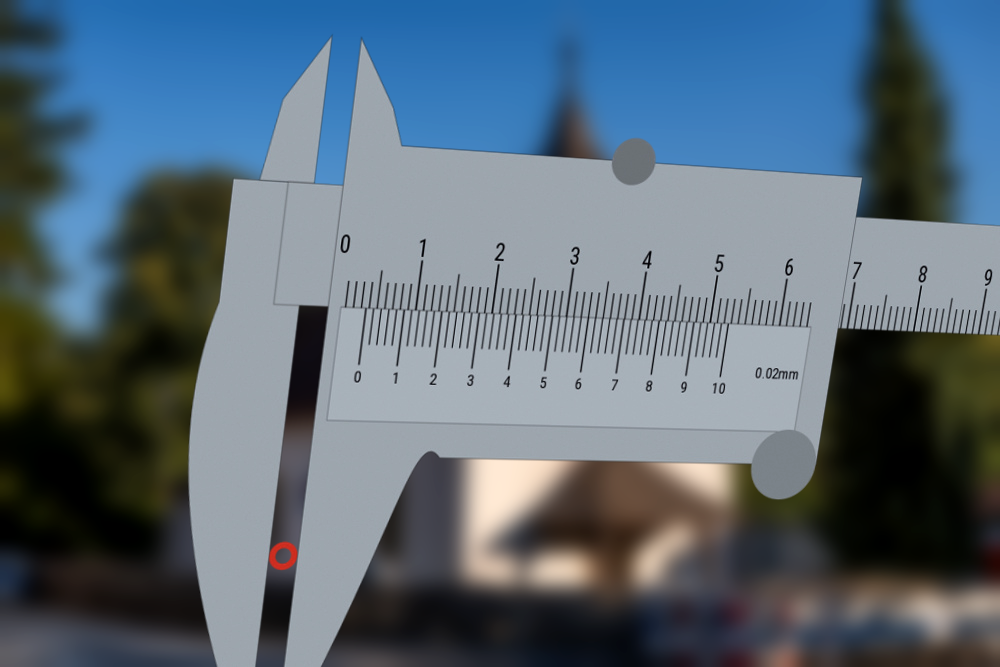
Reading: 3.6mm
